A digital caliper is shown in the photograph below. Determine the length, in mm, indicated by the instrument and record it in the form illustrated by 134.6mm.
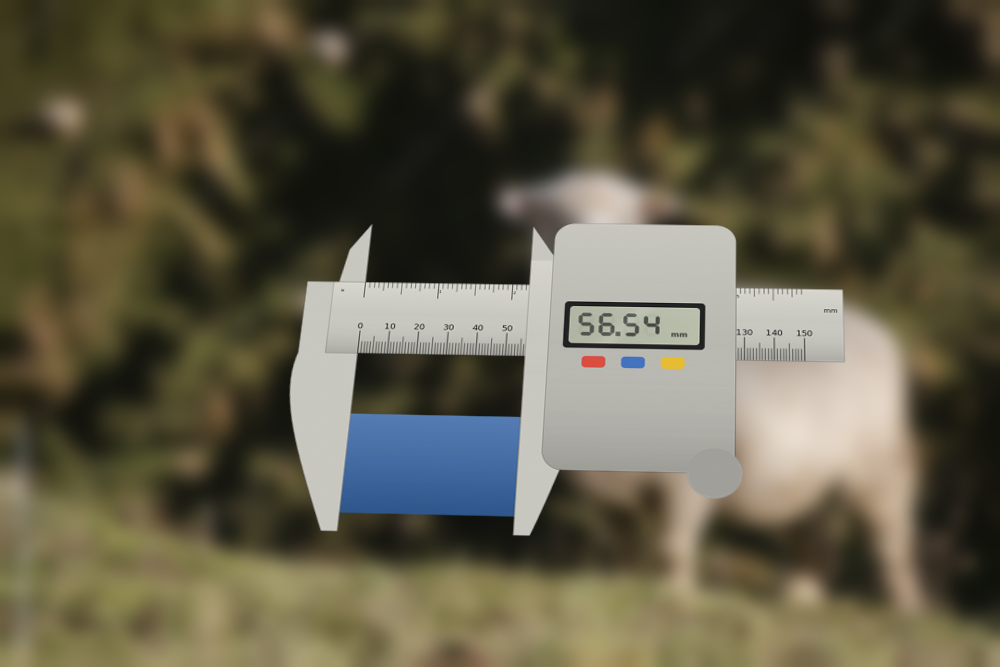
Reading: 56.54mm
